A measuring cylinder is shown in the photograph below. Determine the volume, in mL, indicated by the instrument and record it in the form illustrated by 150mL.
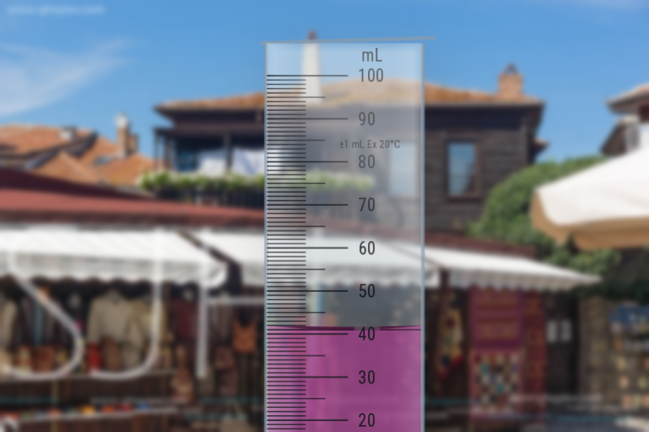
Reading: 41mL
